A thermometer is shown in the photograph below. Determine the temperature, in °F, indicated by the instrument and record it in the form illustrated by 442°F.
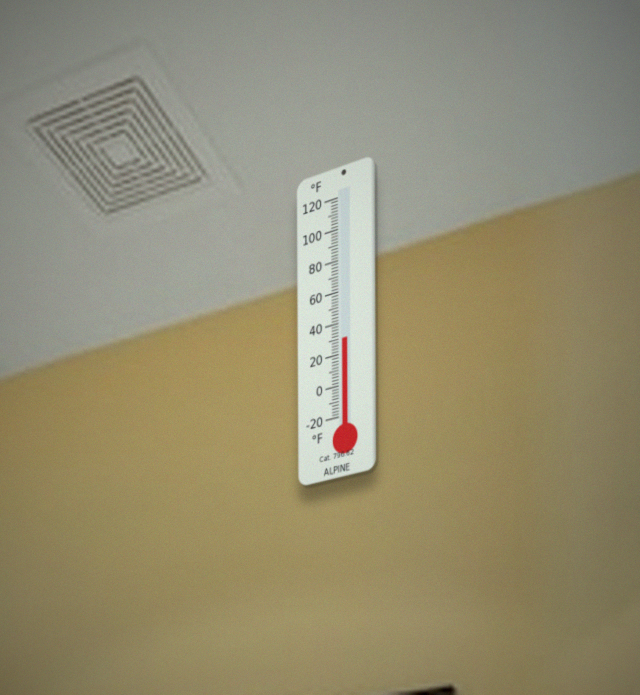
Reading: 30°F
